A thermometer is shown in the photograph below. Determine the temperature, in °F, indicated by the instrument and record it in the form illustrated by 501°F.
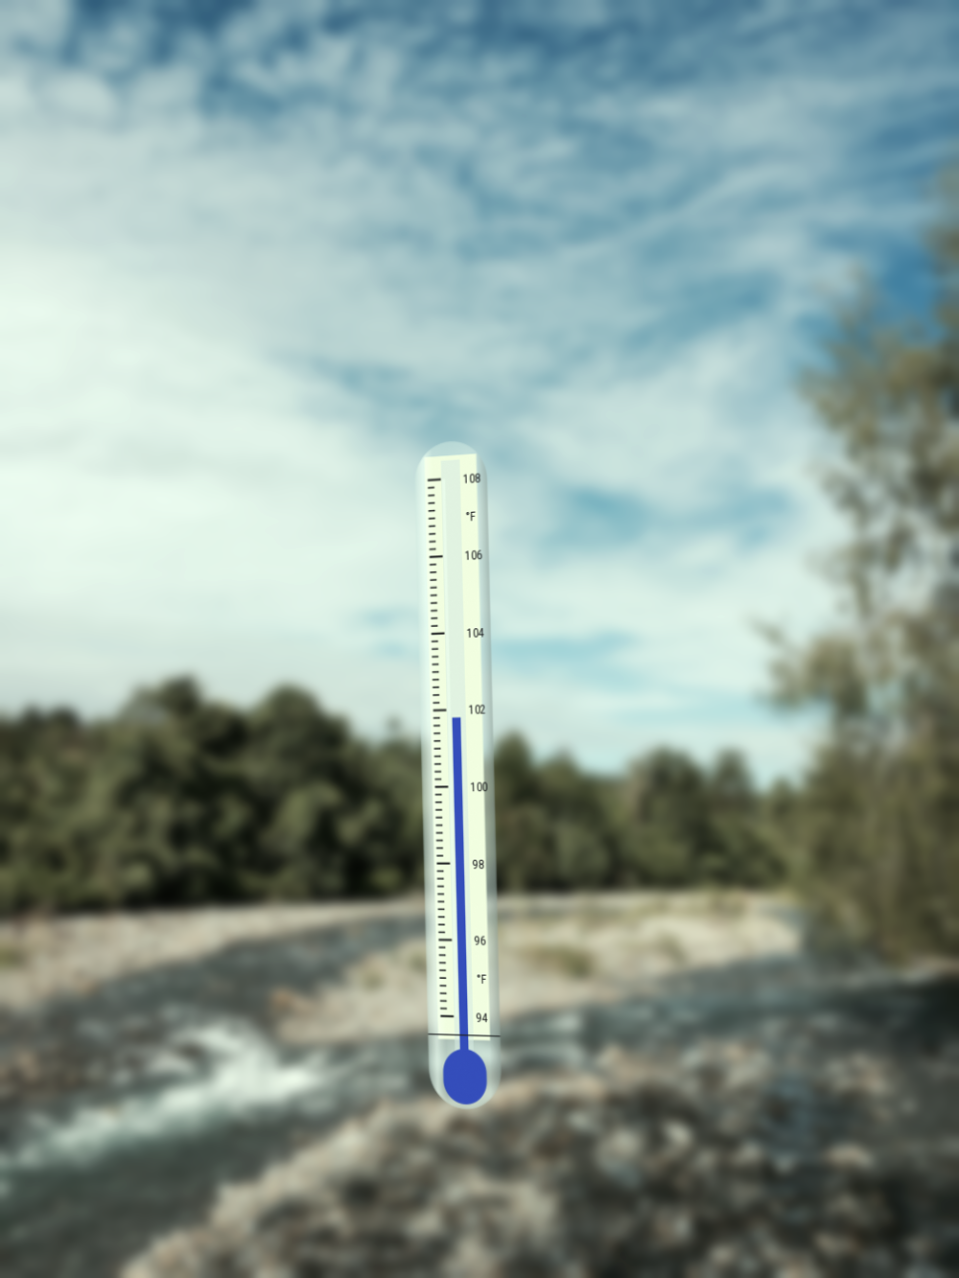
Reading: 101.8°F
